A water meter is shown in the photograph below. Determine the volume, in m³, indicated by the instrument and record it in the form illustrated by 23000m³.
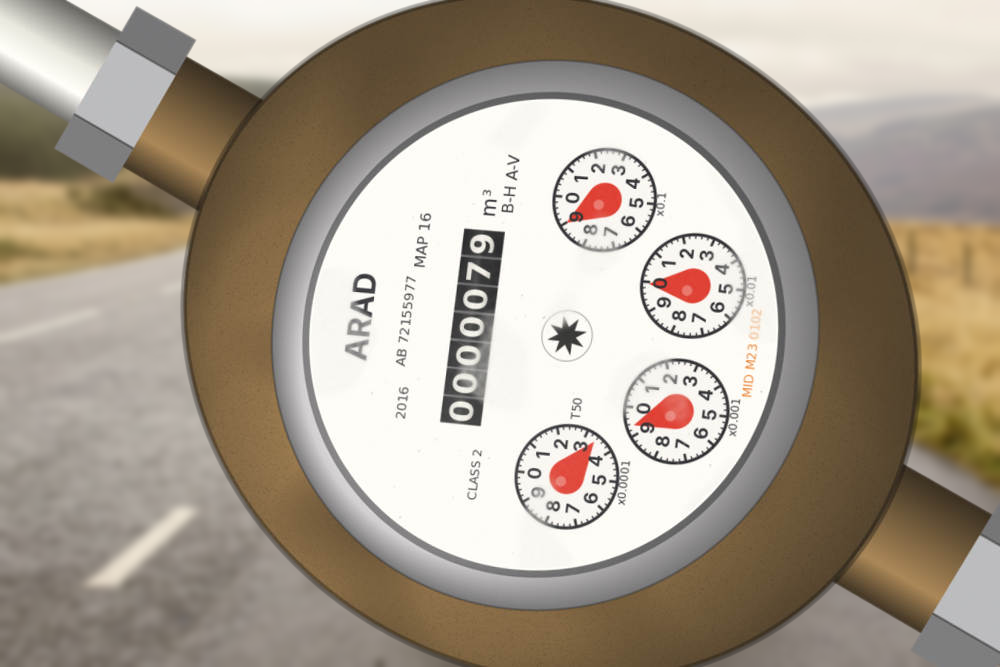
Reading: 79.8993m³
